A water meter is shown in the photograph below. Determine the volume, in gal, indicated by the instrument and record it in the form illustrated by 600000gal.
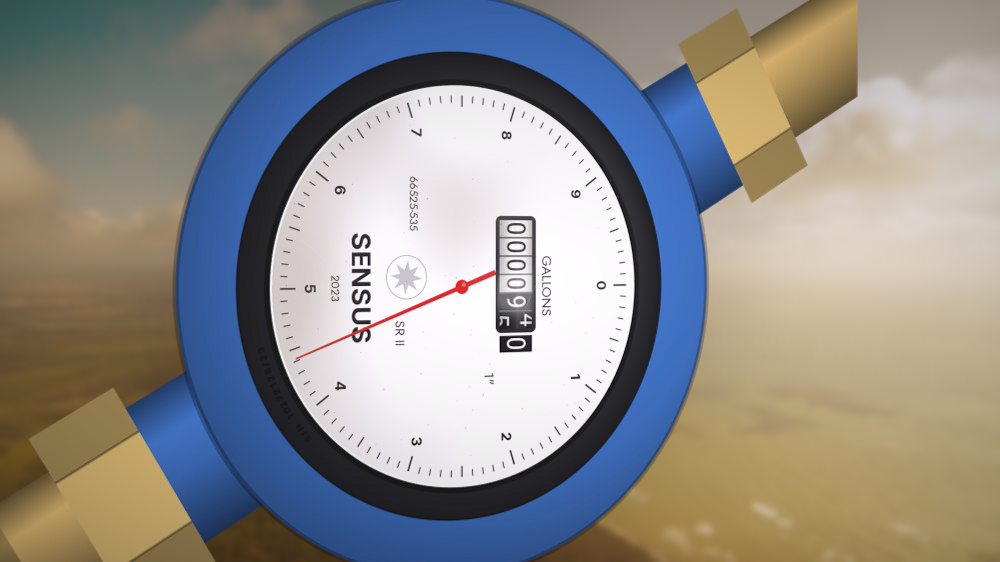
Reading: 944.4gal
